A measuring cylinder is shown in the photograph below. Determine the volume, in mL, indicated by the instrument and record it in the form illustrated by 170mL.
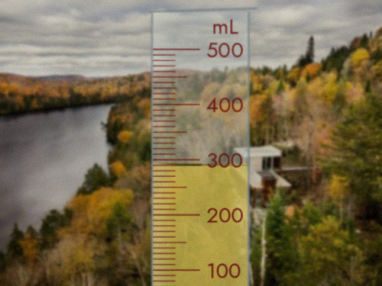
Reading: 290mL
